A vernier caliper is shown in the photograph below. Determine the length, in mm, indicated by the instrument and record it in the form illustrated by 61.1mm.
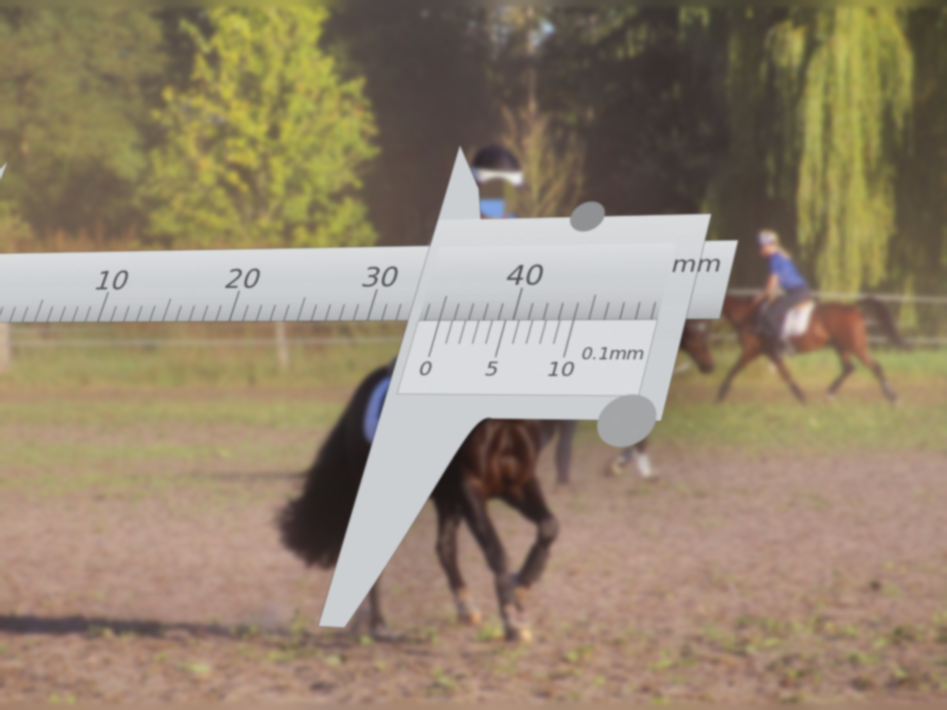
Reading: 35.0mm
